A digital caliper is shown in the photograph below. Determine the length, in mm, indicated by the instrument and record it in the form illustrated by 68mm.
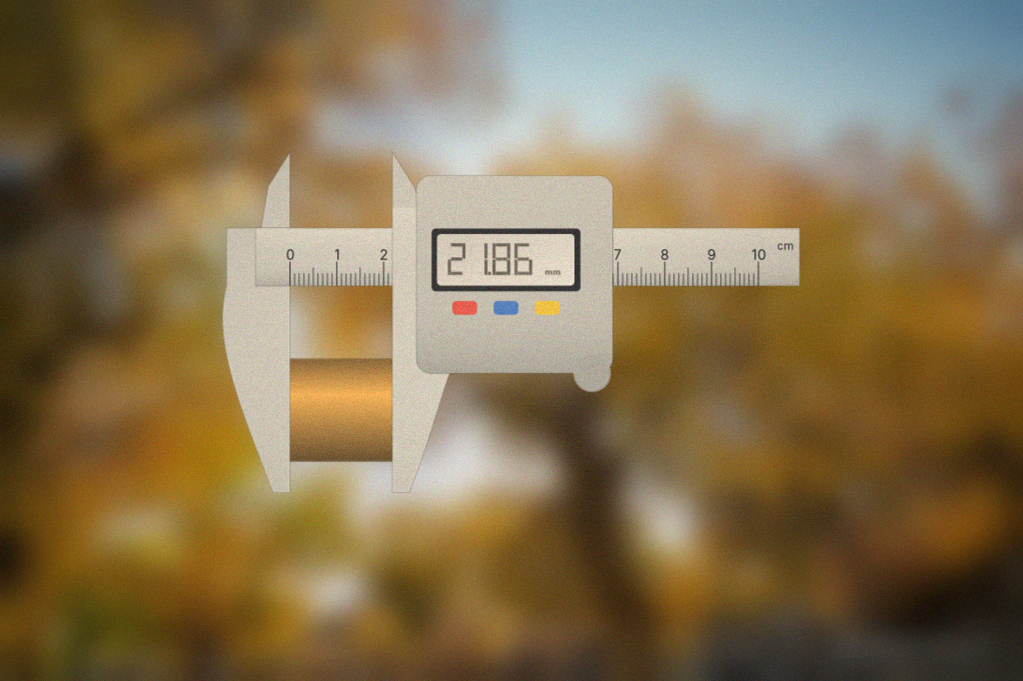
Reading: 21.86mm
